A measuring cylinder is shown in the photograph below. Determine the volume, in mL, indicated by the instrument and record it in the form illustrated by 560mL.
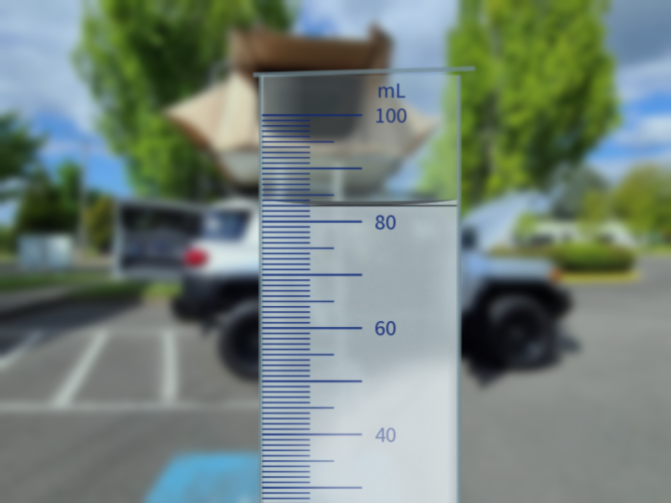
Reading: 83mL
